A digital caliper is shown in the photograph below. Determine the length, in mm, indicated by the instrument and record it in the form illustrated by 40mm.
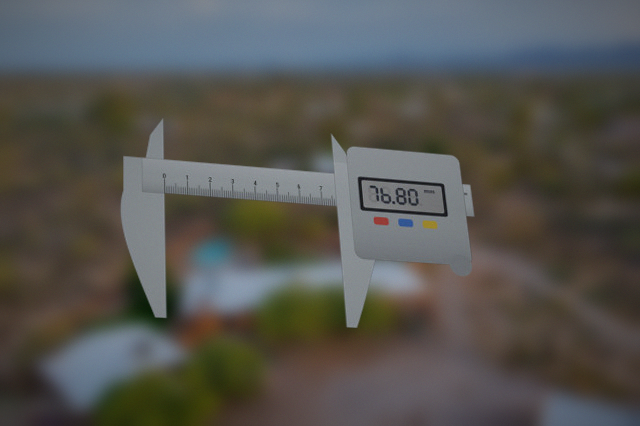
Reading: 76.80mm
